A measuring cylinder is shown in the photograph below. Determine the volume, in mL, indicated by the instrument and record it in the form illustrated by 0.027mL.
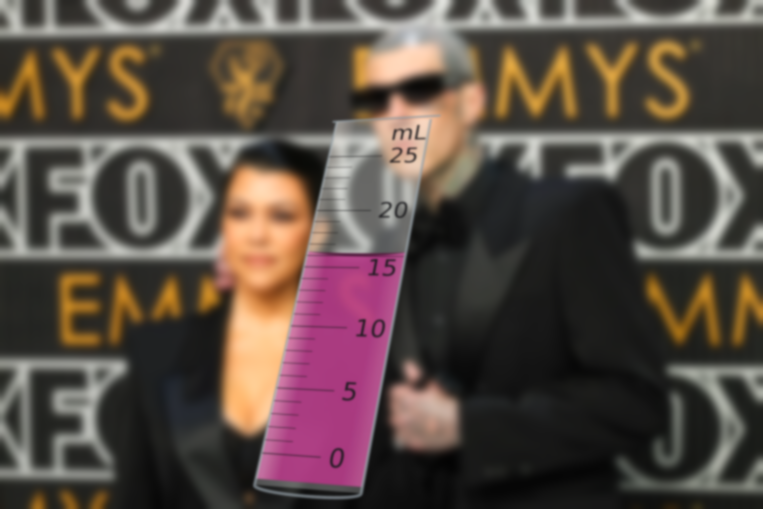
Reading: 16mL
